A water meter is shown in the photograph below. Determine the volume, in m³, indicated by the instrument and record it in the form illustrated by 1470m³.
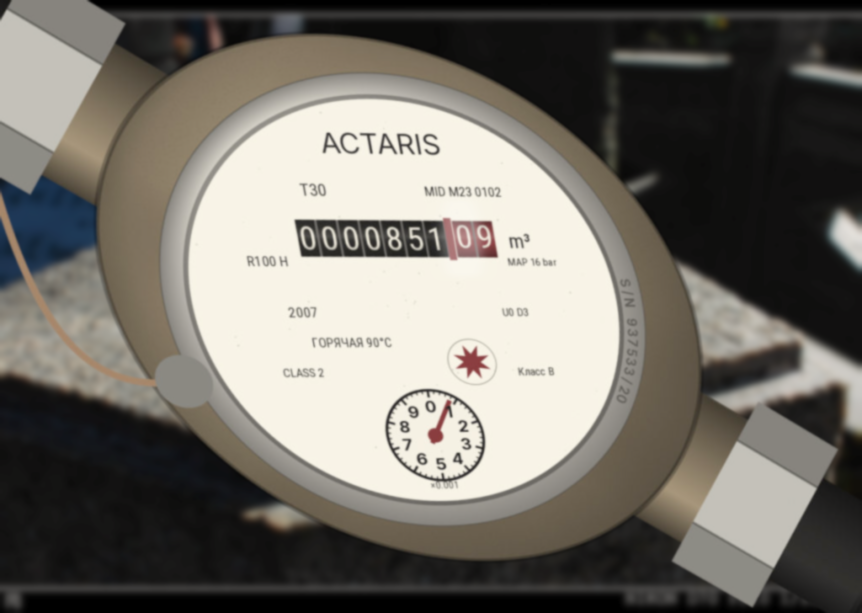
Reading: 851.090m³
